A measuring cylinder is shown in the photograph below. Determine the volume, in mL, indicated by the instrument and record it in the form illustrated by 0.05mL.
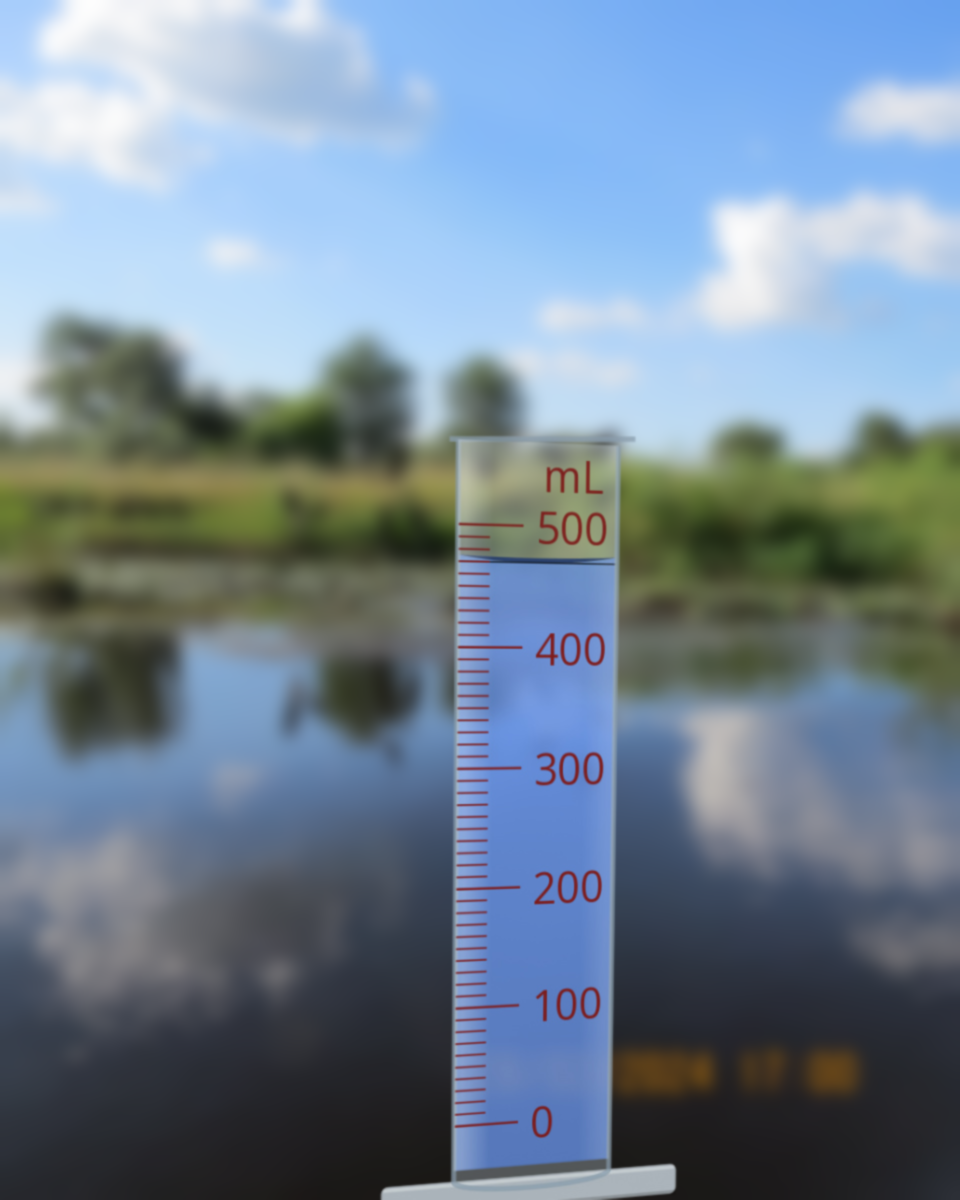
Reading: 470mL
